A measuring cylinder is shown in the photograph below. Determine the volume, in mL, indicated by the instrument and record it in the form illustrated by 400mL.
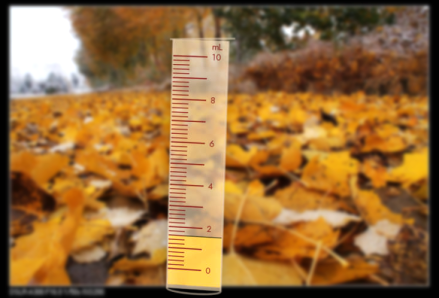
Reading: 1.6mL
